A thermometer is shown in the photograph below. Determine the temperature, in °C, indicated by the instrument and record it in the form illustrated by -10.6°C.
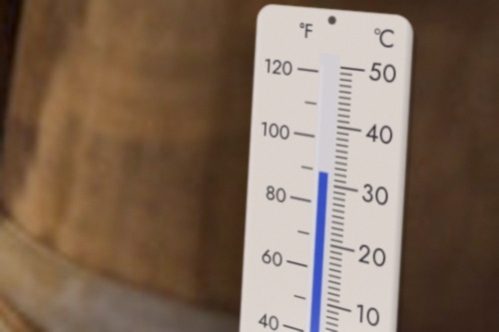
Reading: 32°C
